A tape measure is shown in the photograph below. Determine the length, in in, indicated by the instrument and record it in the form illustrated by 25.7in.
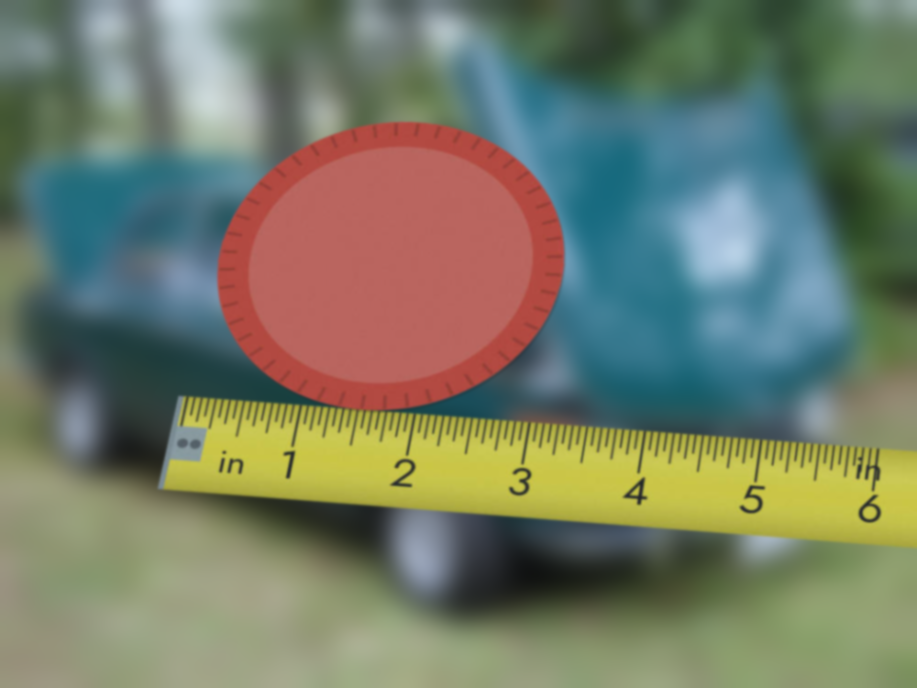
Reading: 3.0625in
